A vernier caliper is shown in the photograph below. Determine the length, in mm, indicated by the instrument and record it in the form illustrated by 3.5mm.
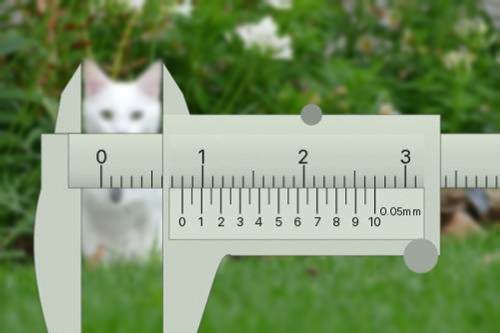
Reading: 8.0mm
